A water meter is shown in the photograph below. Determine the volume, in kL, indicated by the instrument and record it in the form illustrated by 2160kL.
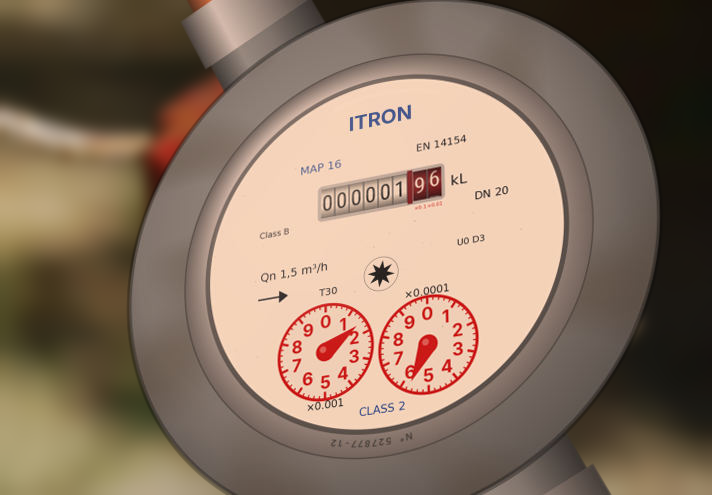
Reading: 1.9615kL
